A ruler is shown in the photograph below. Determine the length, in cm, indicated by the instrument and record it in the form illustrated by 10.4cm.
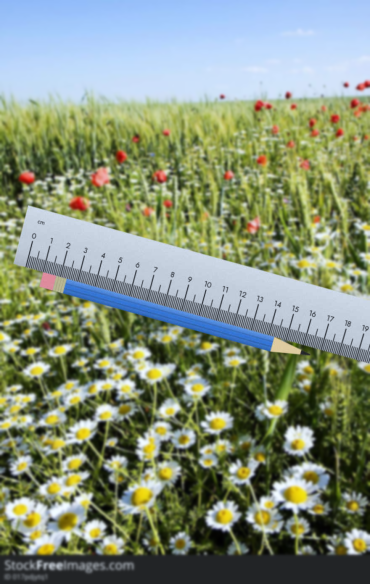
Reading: 15.5cm
